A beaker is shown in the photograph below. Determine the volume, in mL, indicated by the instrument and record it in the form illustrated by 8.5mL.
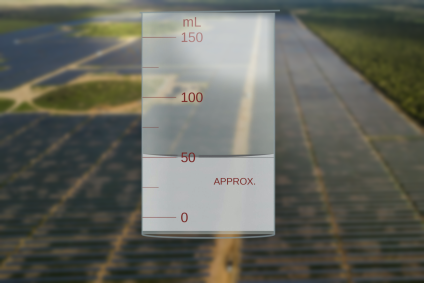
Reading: 50mL
